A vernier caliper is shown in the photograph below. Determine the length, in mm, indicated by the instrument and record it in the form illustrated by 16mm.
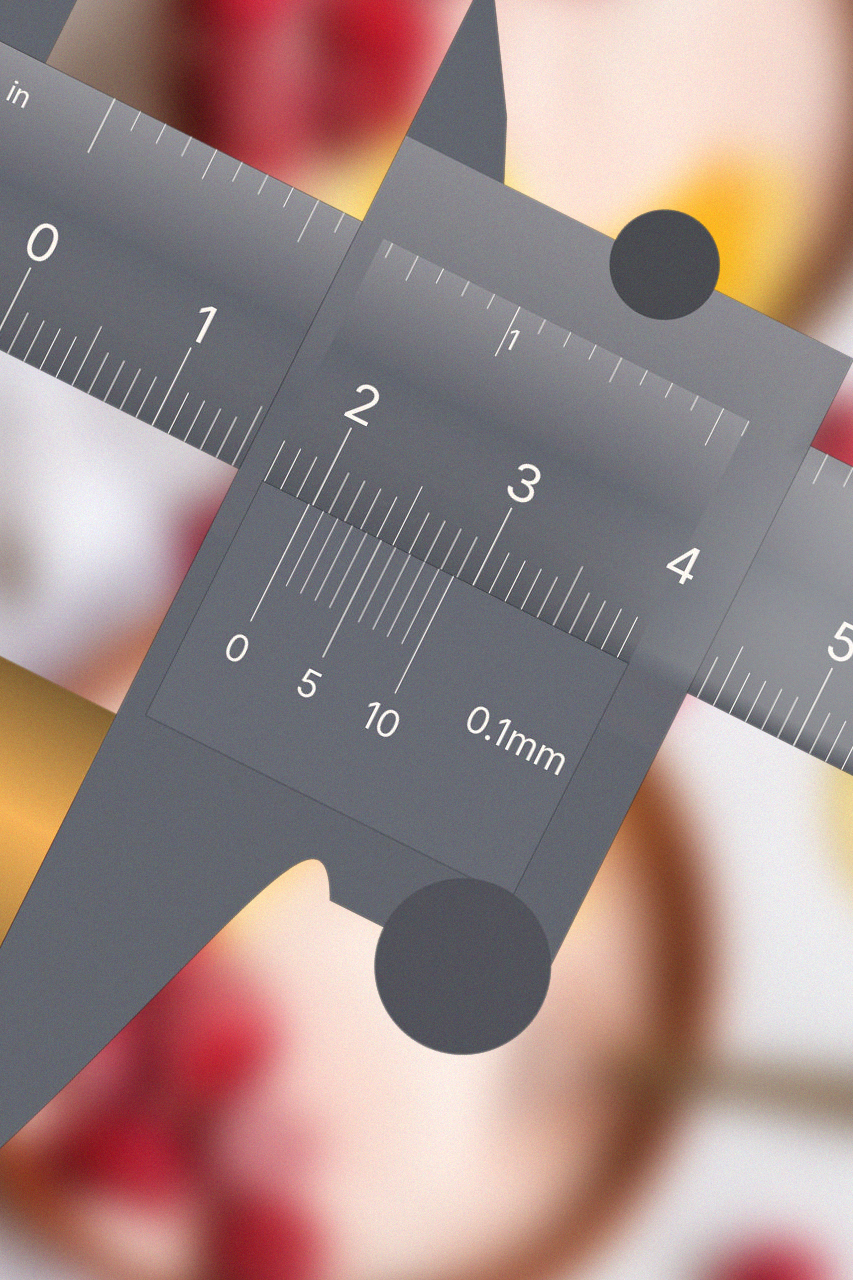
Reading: 19.8mm
